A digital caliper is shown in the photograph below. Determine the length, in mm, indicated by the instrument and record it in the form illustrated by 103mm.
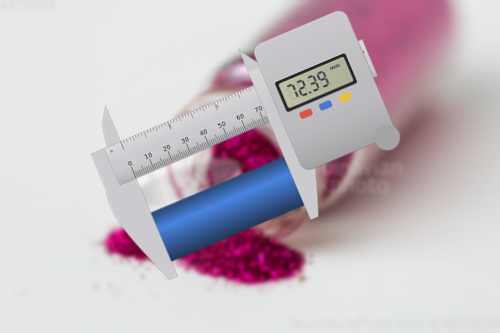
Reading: 72.39mm
